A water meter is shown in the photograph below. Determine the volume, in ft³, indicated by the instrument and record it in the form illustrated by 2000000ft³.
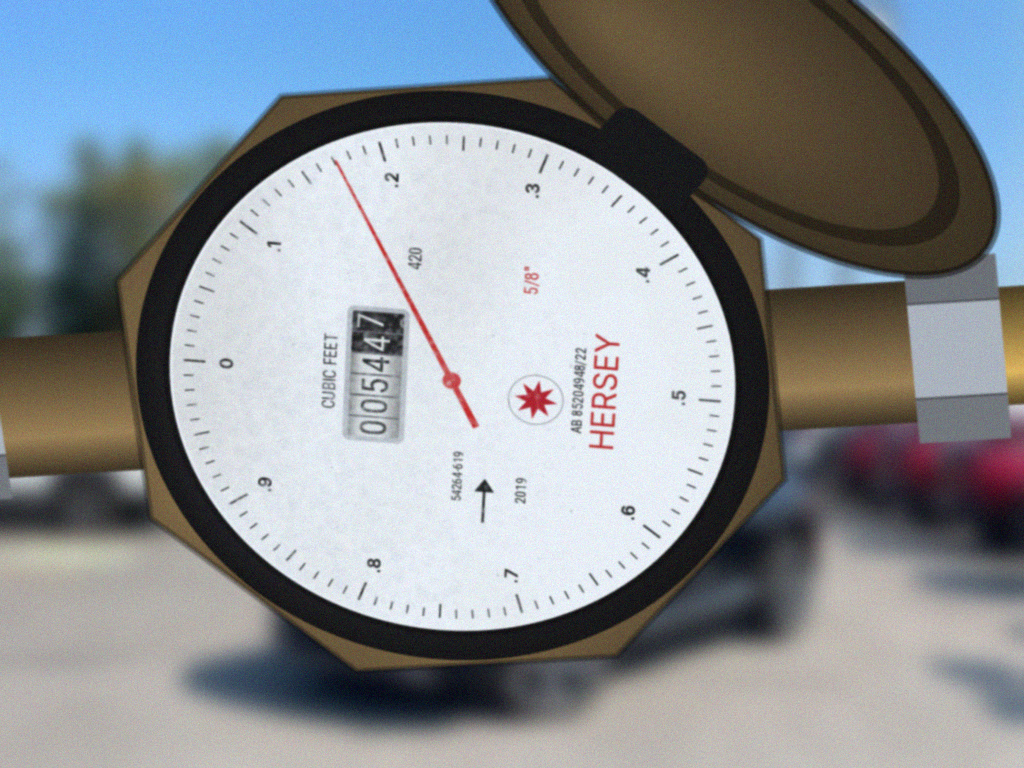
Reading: 5447.17ft³
